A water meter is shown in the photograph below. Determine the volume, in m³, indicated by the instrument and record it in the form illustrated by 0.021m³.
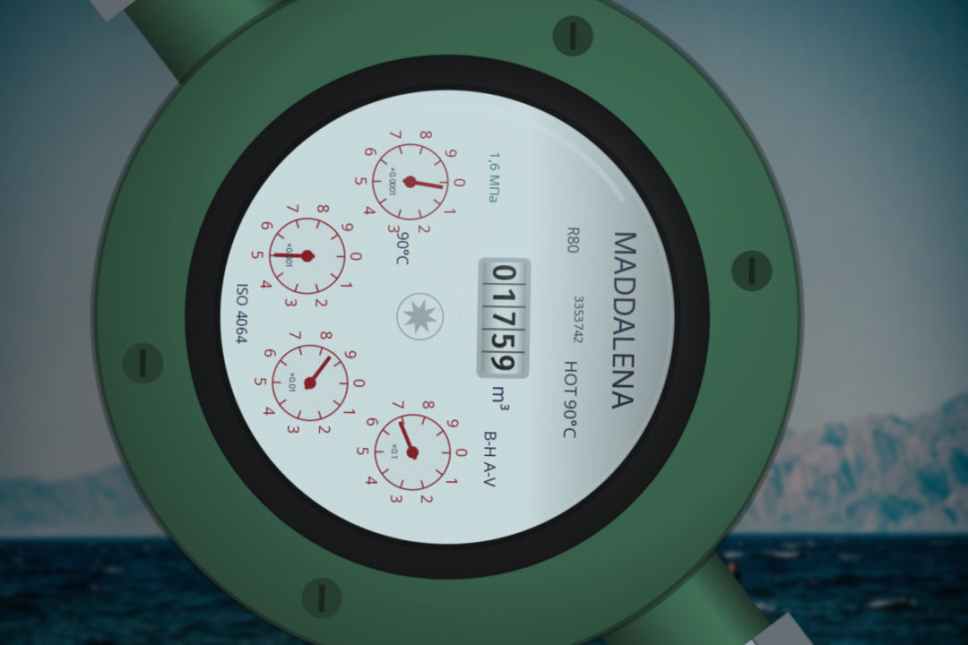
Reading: 1759.6850m³
